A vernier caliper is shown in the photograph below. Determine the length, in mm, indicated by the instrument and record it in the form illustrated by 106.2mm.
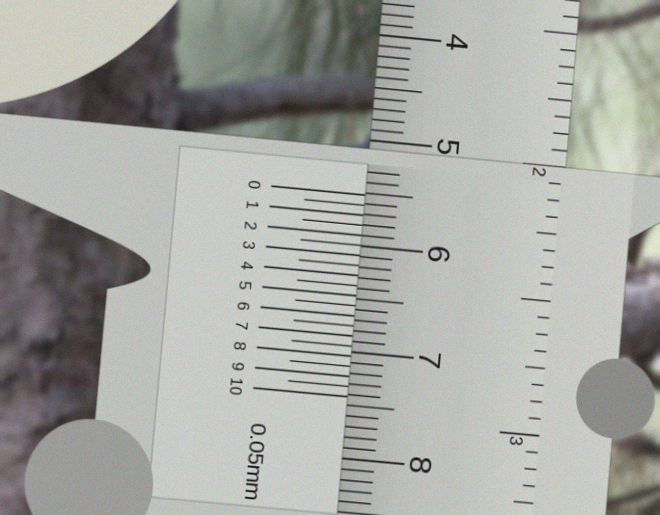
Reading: 55.2mm
